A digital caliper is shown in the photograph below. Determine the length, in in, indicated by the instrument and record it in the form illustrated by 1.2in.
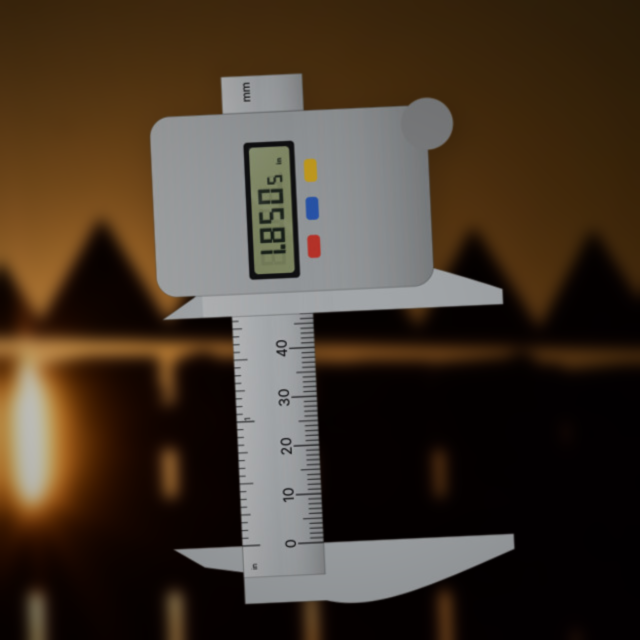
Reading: 1.8505in
